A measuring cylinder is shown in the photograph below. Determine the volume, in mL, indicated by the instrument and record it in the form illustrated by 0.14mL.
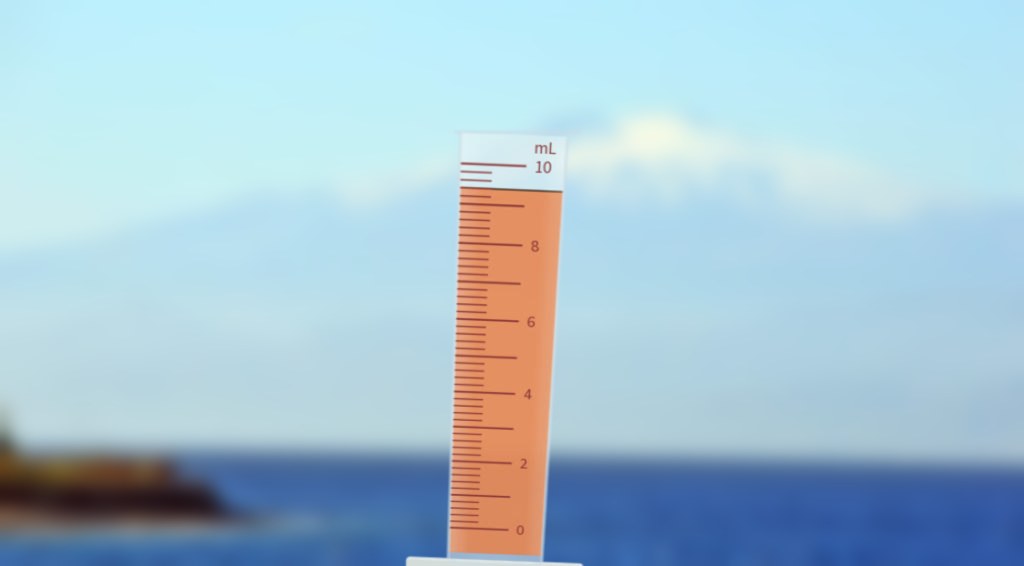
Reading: 9.4mL
